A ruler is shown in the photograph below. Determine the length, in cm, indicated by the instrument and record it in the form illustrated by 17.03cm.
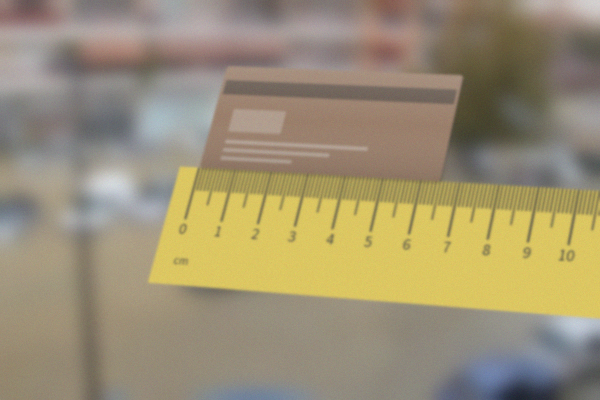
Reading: 6.5cm
